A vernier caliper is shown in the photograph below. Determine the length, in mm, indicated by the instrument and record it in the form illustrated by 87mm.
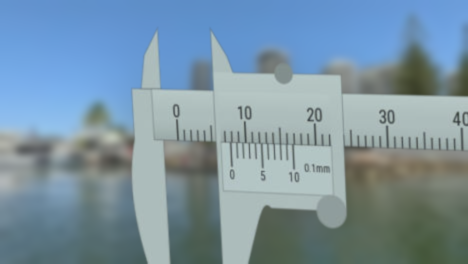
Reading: 7.8mm
